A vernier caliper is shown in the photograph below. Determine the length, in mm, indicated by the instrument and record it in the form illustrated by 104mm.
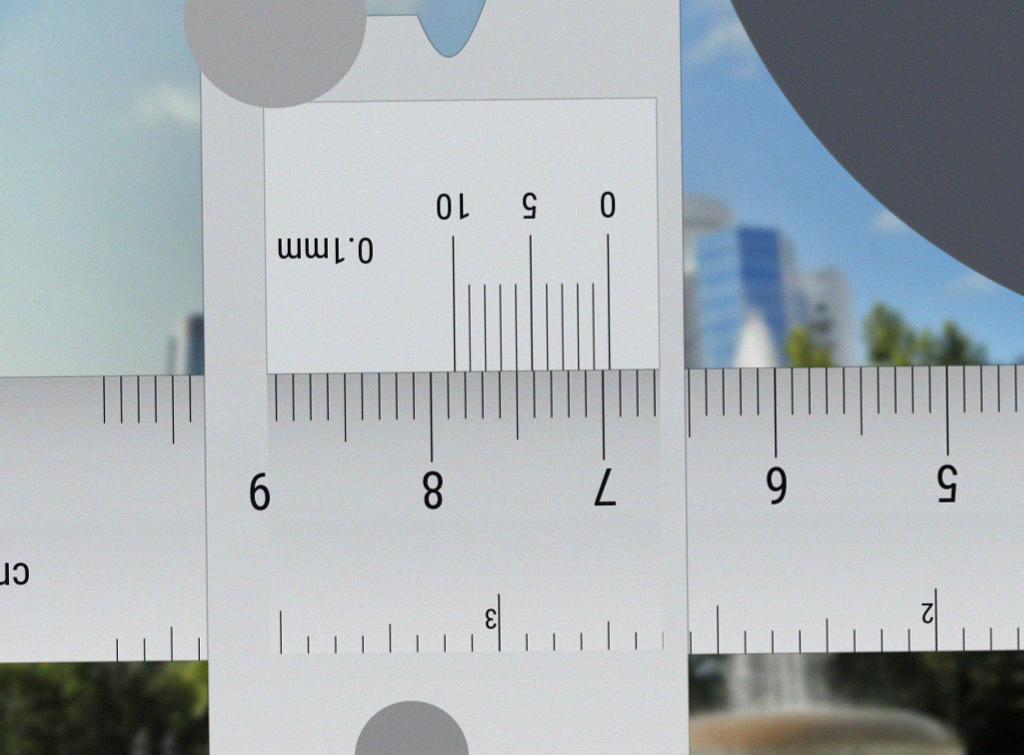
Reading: 69.6mm
